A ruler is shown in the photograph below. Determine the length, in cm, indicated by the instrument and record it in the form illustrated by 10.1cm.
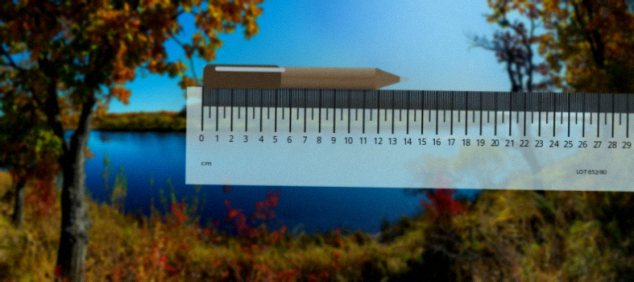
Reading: 14cm
